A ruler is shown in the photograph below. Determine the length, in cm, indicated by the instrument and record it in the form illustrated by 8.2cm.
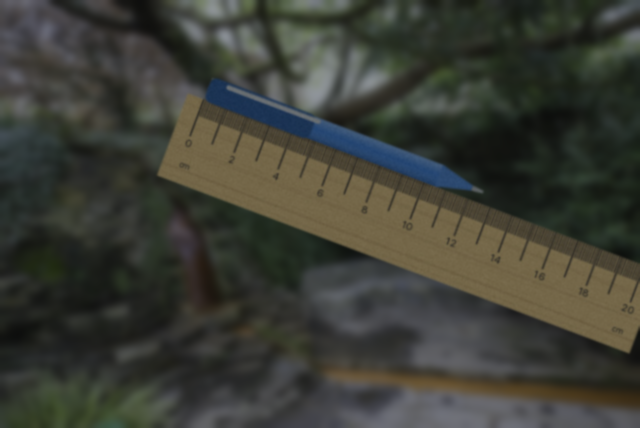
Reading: 12.5cm
